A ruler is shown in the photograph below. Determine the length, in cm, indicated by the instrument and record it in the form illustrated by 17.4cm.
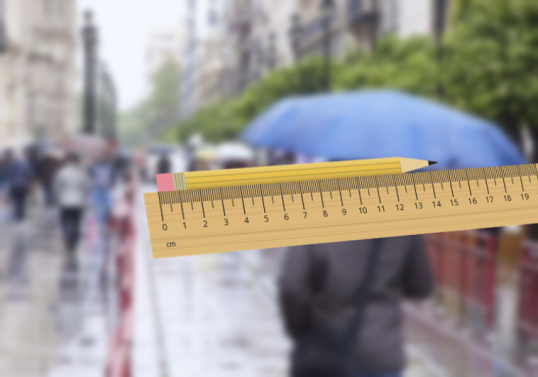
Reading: 14.5cm
